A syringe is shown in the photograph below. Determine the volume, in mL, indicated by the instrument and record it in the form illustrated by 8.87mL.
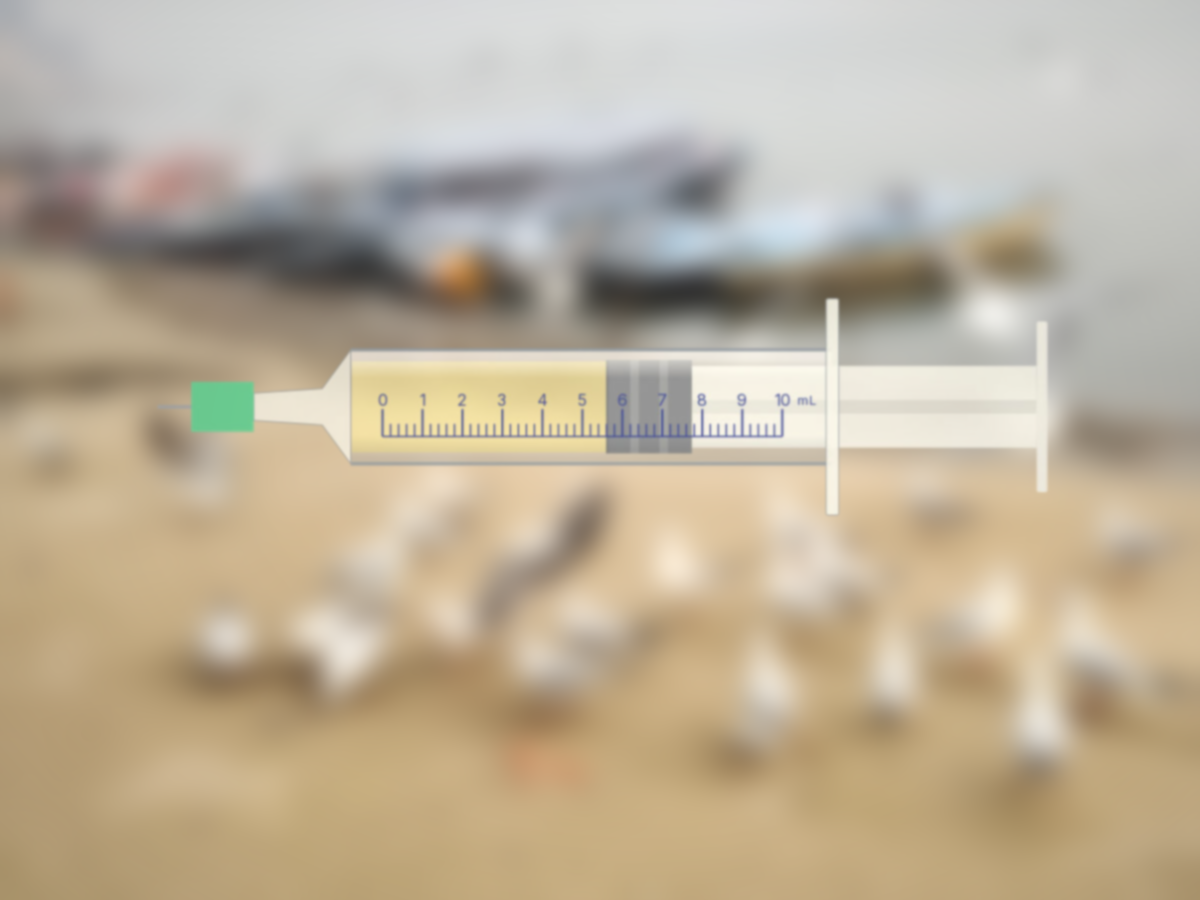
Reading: 5.6mL
